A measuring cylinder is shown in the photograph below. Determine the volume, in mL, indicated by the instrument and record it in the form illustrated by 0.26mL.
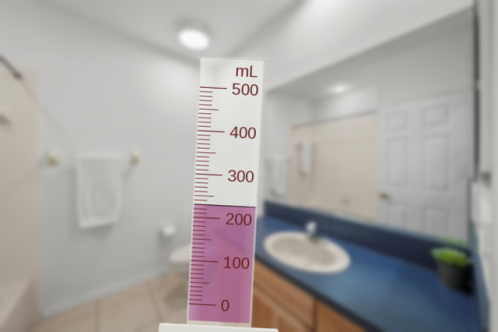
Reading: 230mL
